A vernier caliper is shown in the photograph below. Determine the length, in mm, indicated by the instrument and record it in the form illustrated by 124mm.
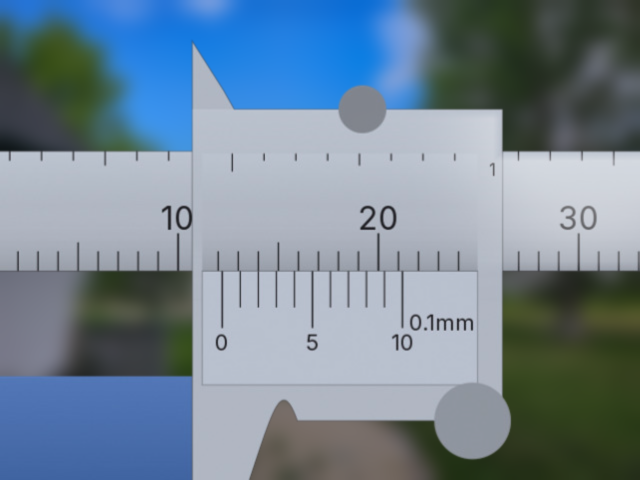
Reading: 12.2mm
